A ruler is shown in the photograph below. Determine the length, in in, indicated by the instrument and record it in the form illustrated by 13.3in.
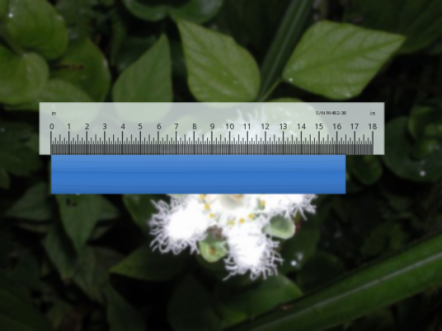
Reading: 16.5in
